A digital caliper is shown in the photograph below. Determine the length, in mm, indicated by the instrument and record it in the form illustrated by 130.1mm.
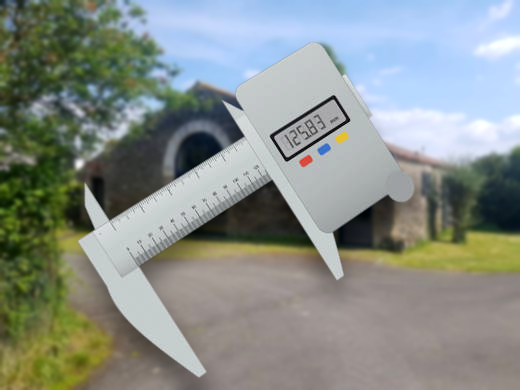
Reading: 125.83mm
